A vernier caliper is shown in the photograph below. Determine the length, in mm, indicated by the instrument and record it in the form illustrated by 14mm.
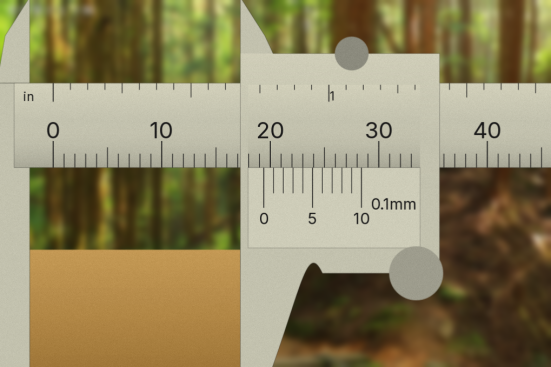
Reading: 19.4mm
